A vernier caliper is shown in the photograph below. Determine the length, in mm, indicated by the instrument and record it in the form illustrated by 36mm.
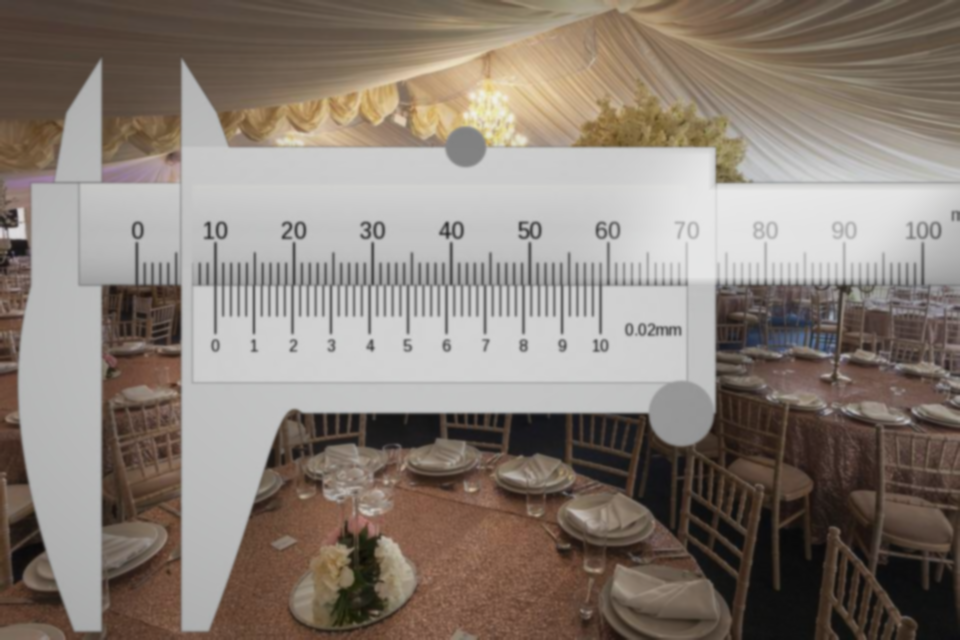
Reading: 10.0mm
